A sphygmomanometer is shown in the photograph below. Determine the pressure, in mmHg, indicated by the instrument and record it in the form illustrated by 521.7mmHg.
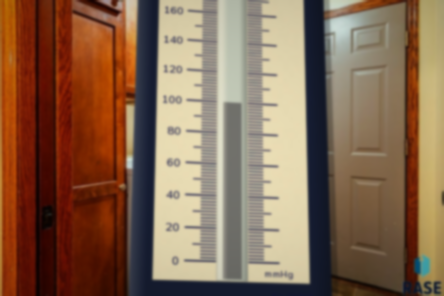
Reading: 100mmHg
